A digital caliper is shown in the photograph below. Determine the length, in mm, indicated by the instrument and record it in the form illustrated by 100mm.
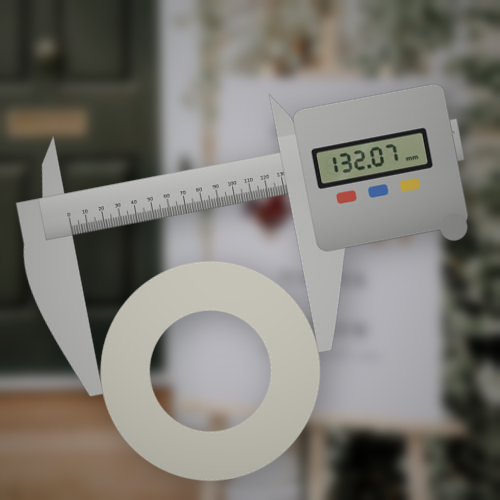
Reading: 132.07mm
